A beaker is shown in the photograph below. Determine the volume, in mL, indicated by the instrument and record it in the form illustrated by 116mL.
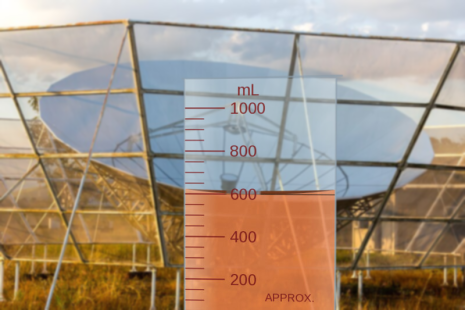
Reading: 600mL
